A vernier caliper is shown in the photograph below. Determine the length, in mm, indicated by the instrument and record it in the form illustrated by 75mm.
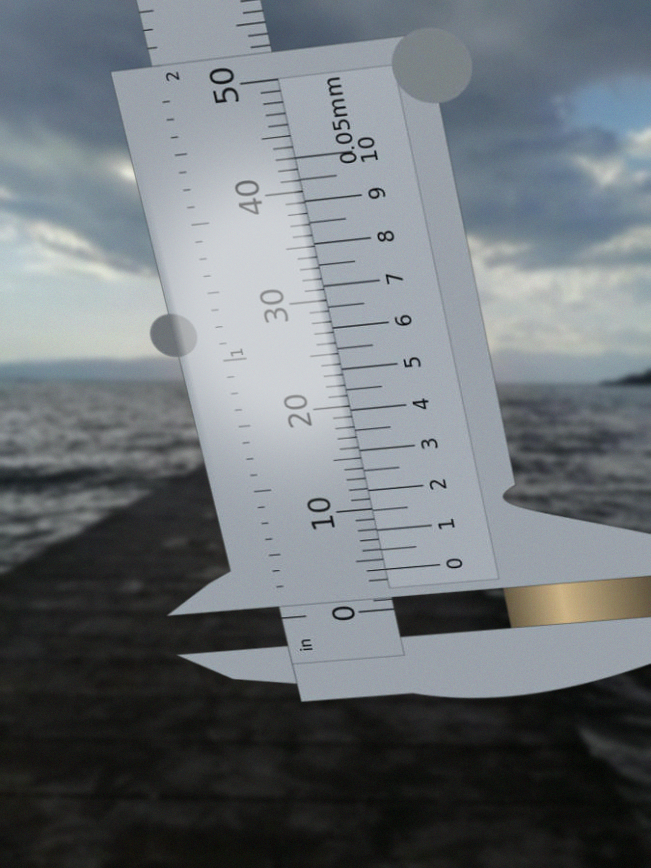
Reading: 4.0mm
